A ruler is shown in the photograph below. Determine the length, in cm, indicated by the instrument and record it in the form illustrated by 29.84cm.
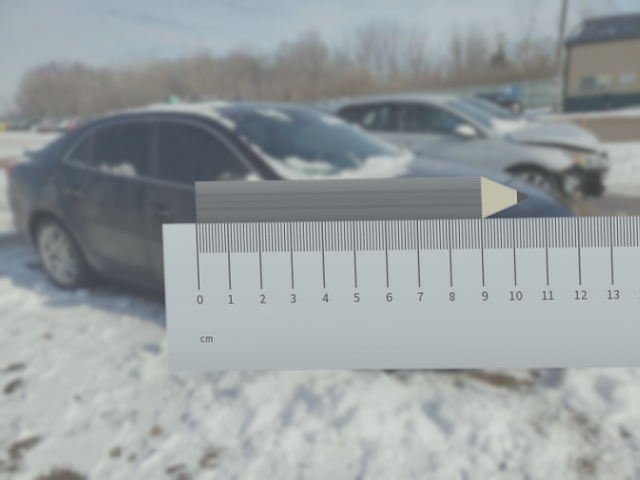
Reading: 10.5cm
